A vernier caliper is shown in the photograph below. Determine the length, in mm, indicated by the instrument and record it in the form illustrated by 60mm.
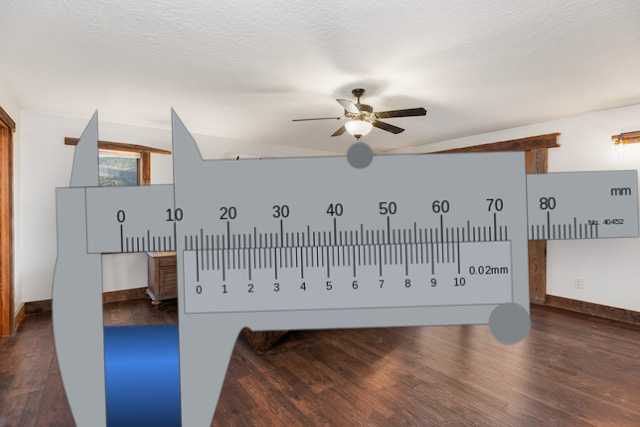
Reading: 14.0mm
